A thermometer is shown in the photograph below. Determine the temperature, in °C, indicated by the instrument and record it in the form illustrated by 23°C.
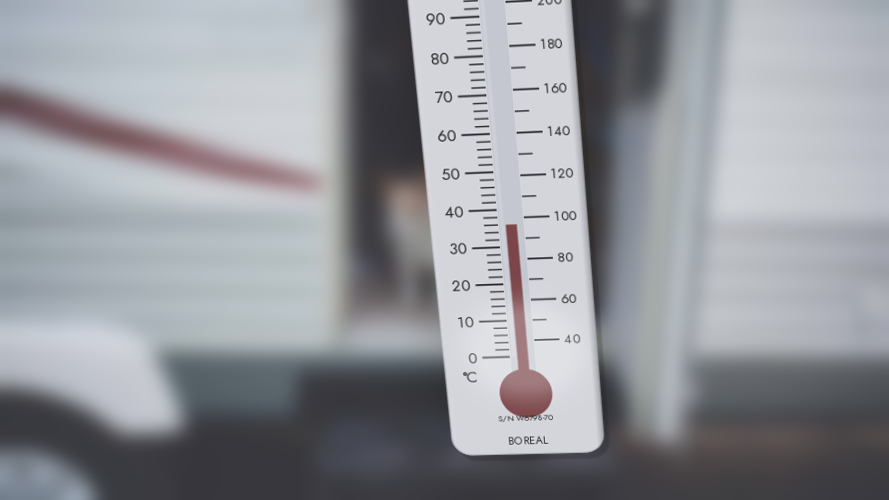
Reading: 36°C
